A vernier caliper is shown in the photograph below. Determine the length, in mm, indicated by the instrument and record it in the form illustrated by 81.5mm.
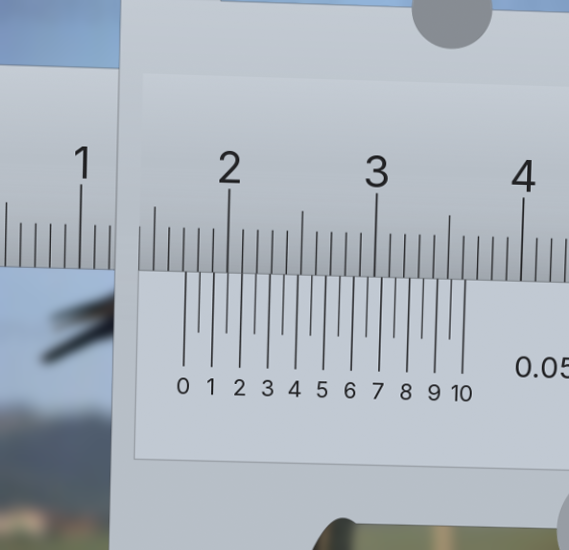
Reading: 17.2mm
